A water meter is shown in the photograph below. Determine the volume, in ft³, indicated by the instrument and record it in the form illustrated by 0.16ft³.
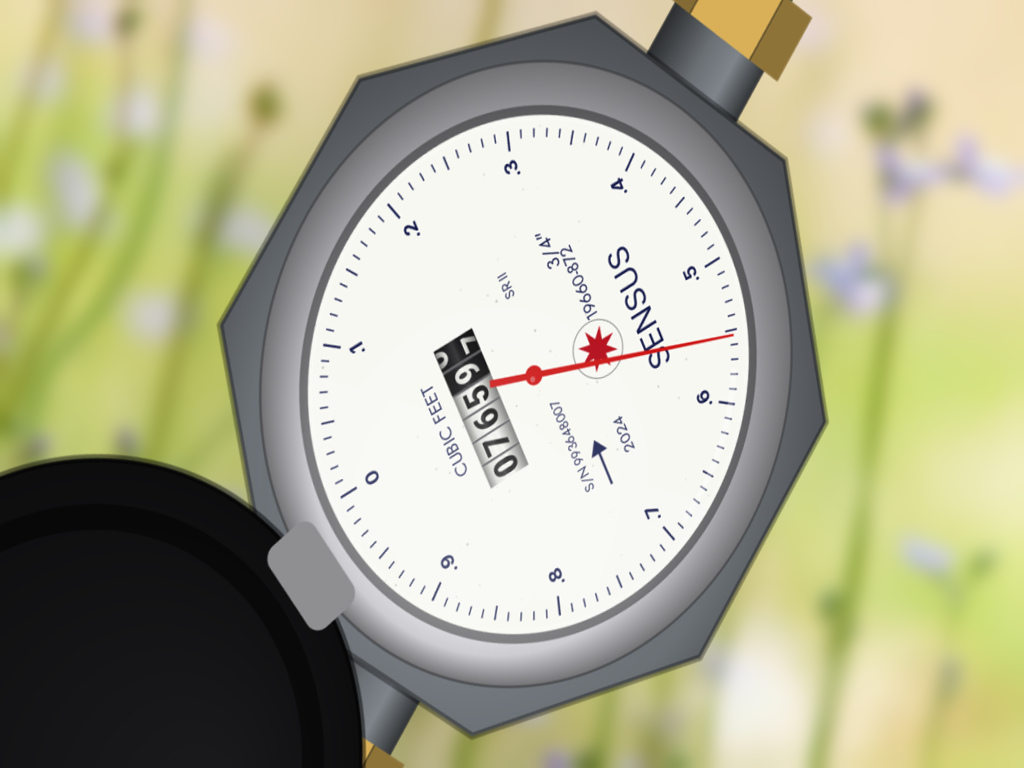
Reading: 76596.55ft³
